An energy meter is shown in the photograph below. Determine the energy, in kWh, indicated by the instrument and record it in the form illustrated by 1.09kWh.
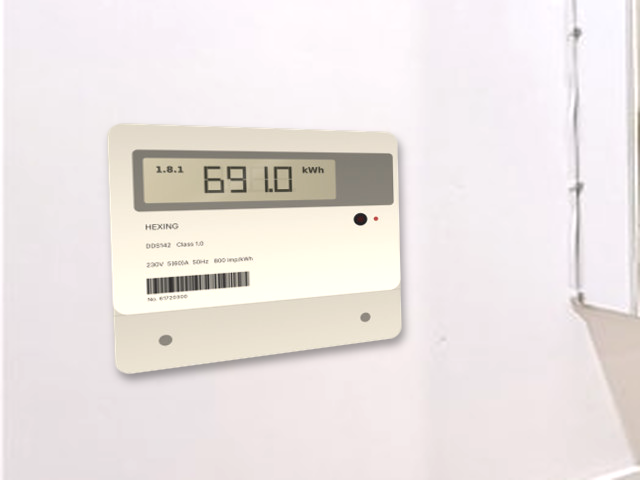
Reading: 691.0kWh
